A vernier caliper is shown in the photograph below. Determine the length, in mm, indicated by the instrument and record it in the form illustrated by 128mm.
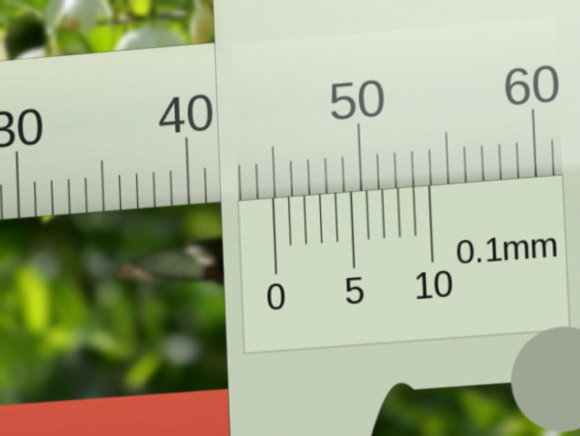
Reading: 44.9mm
